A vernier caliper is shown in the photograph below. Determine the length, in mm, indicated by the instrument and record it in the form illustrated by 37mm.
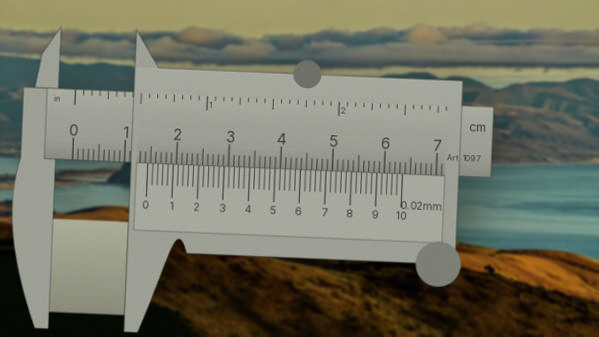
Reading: 14.5mm
